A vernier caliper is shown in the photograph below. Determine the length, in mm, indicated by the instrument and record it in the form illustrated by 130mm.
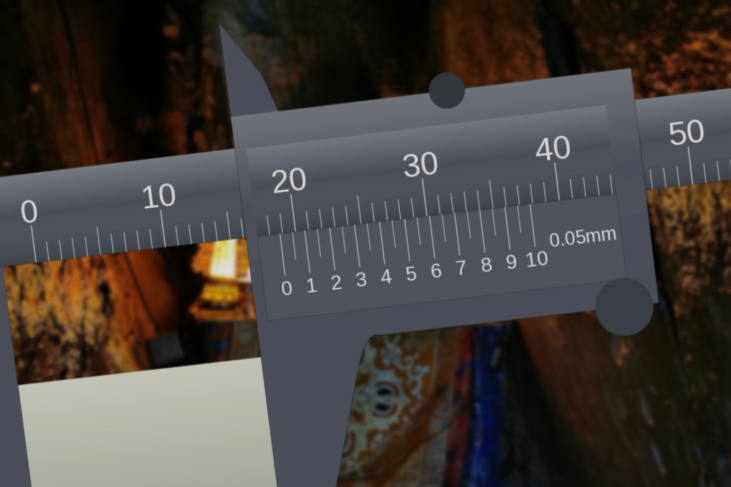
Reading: 18.8mm
